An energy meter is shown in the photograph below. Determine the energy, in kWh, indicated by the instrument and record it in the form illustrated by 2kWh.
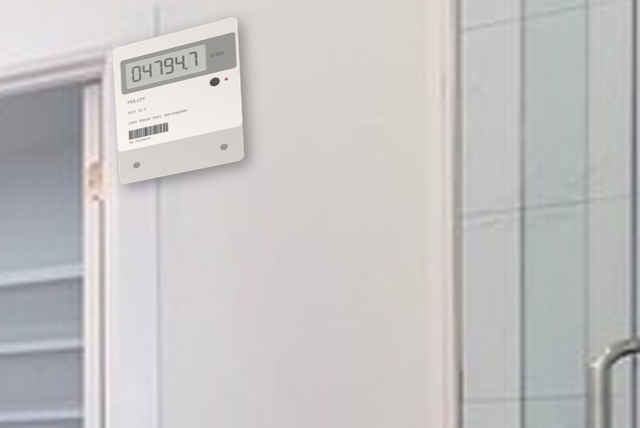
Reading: 4794.7kWh
